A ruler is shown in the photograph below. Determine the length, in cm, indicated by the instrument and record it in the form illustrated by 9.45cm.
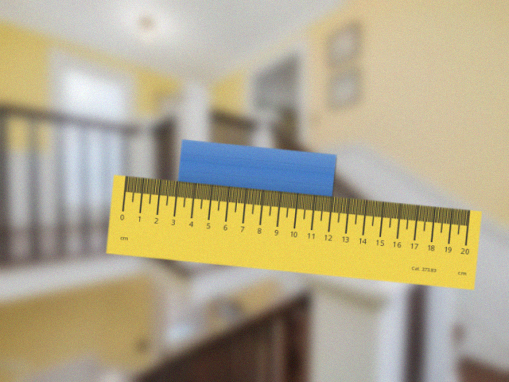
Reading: 9cm
